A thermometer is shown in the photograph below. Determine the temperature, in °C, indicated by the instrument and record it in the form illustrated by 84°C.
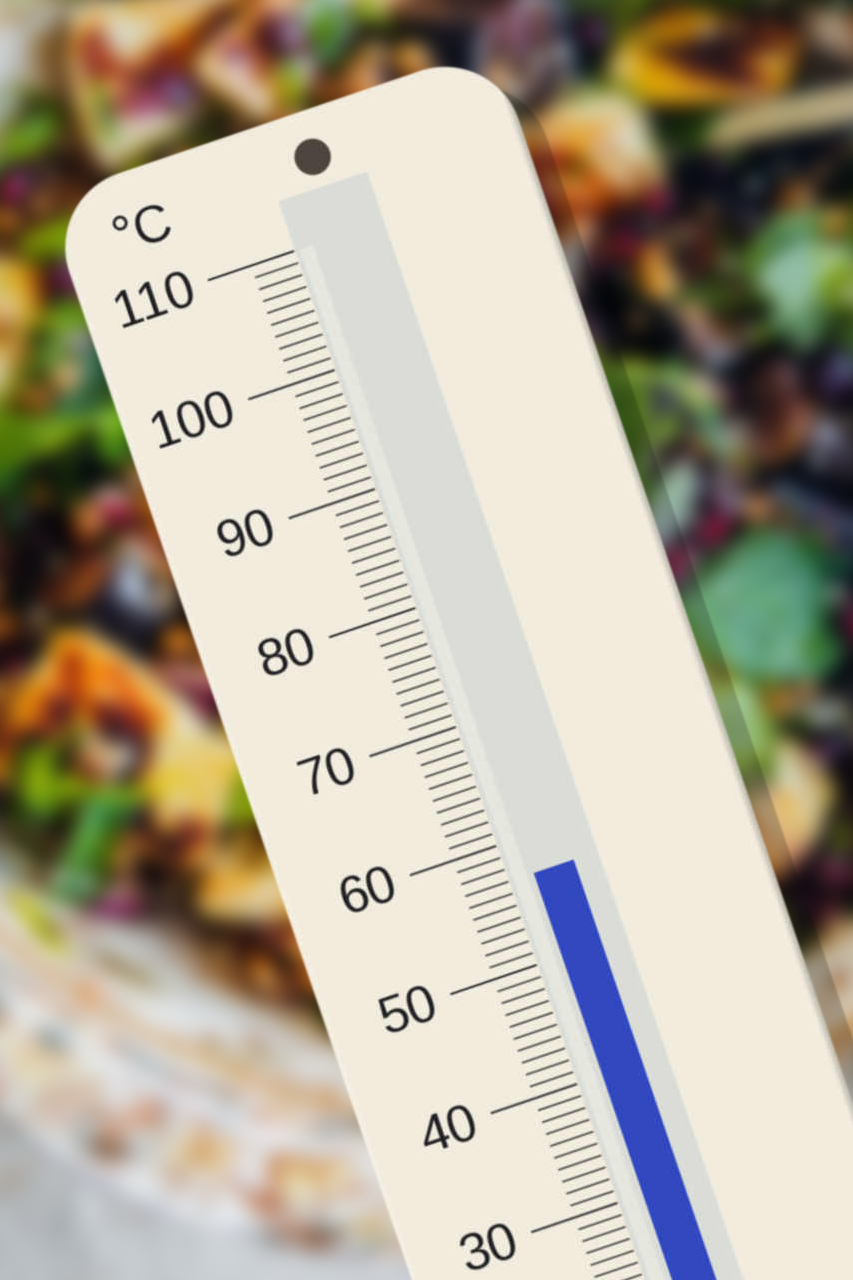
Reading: 57°C
